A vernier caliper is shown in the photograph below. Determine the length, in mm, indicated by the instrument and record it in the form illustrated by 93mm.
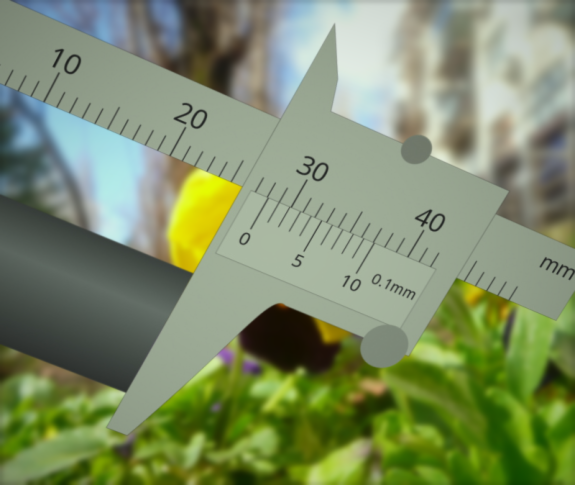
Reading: 28.1mm
